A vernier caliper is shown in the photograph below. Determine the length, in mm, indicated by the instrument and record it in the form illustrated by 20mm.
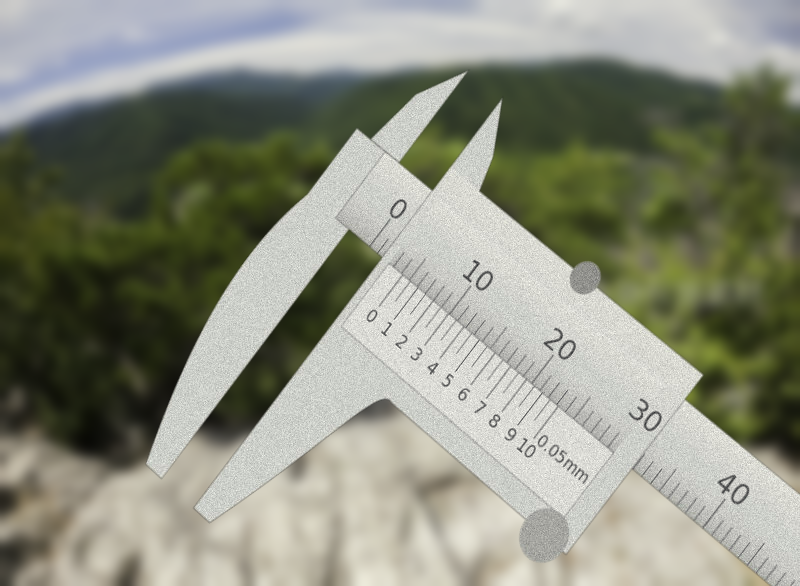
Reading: 4.2mm
